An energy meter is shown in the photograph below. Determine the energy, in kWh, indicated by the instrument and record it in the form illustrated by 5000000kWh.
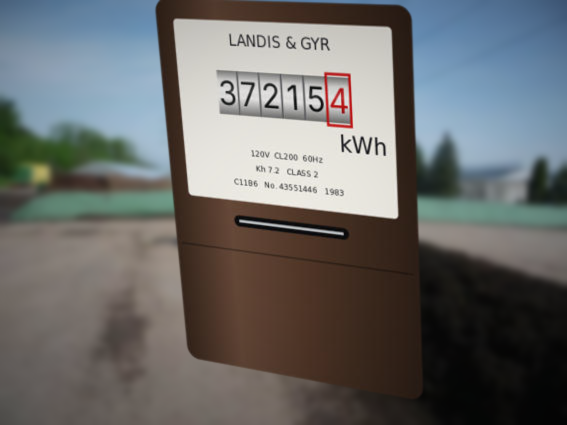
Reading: 37215.4kWh
